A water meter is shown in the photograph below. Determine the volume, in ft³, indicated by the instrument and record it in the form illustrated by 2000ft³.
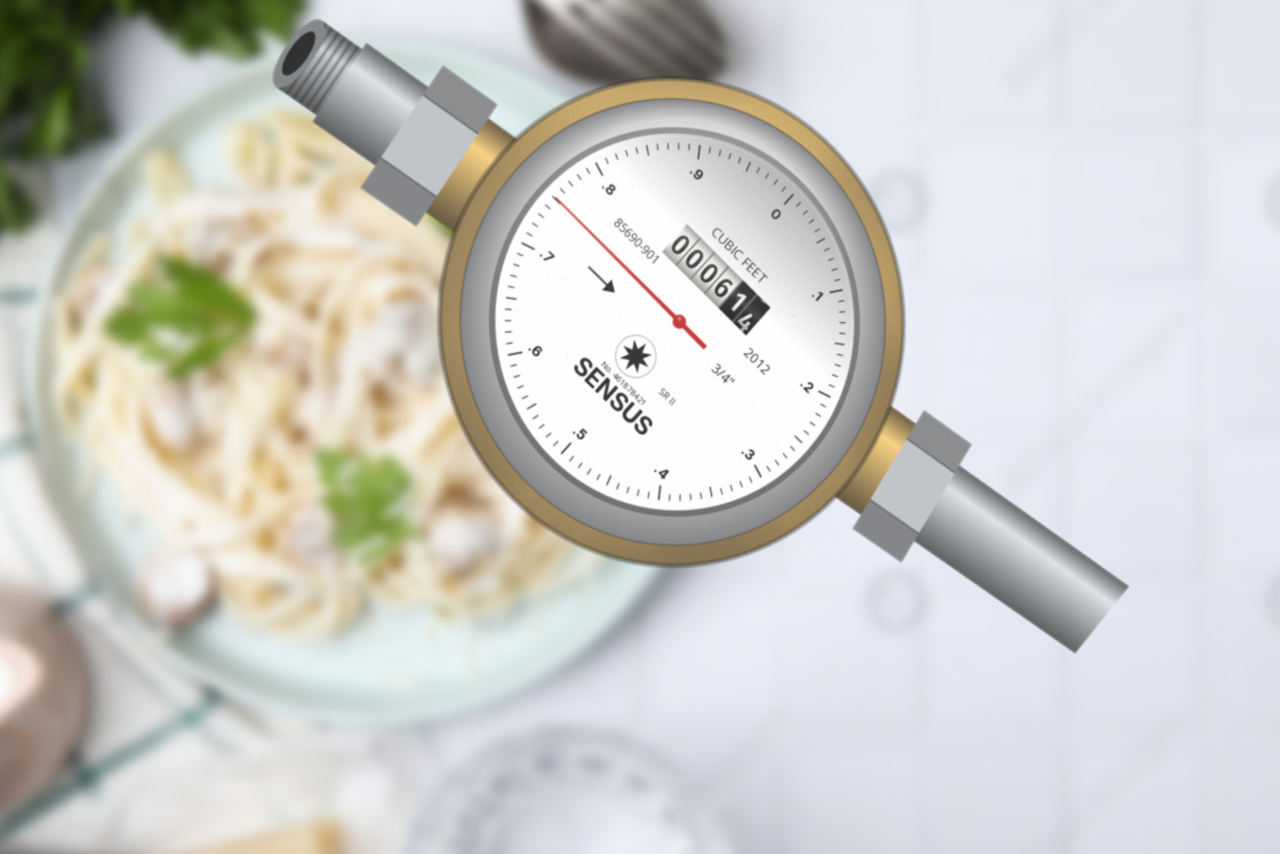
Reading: 613.75ft³
